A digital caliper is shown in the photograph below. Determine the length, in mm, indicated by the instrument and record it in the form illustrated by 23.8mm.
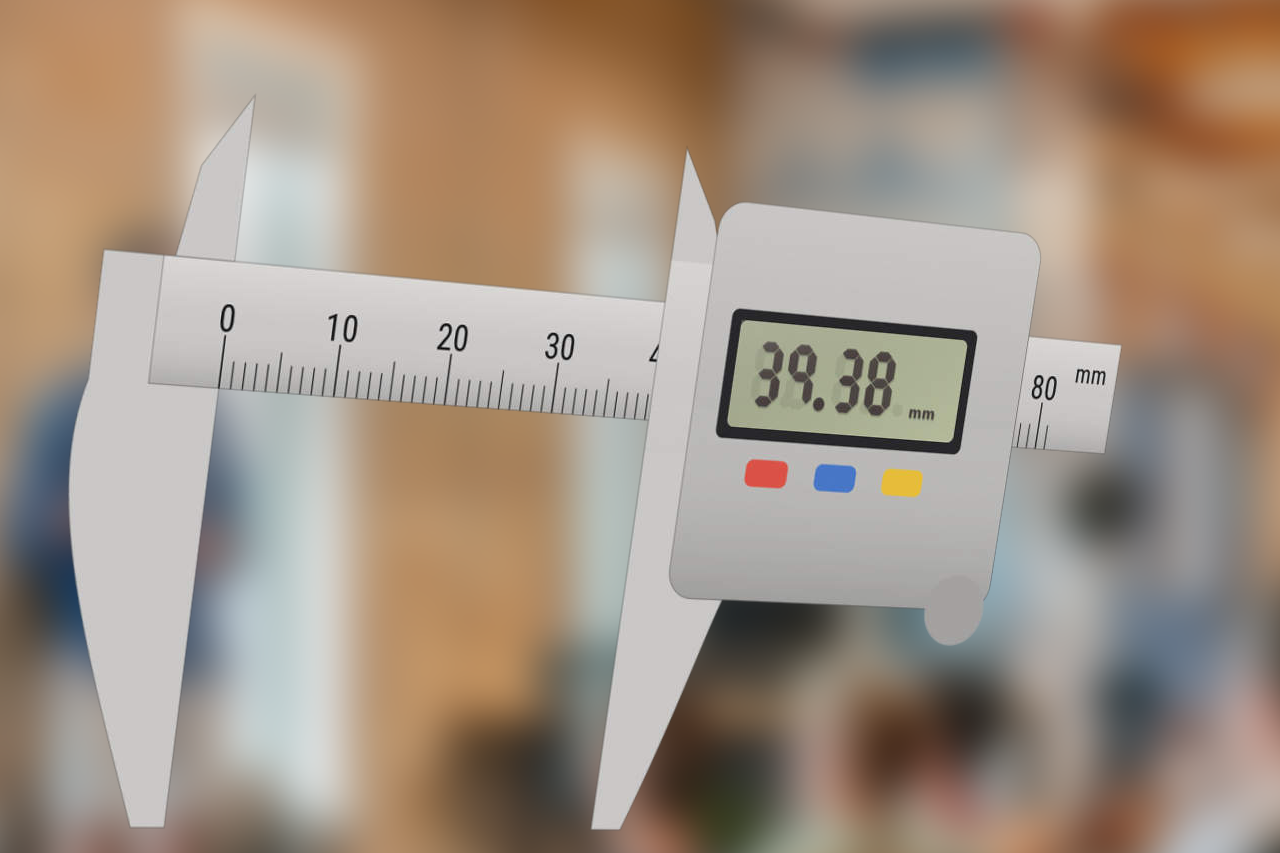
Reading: 39.38mm
